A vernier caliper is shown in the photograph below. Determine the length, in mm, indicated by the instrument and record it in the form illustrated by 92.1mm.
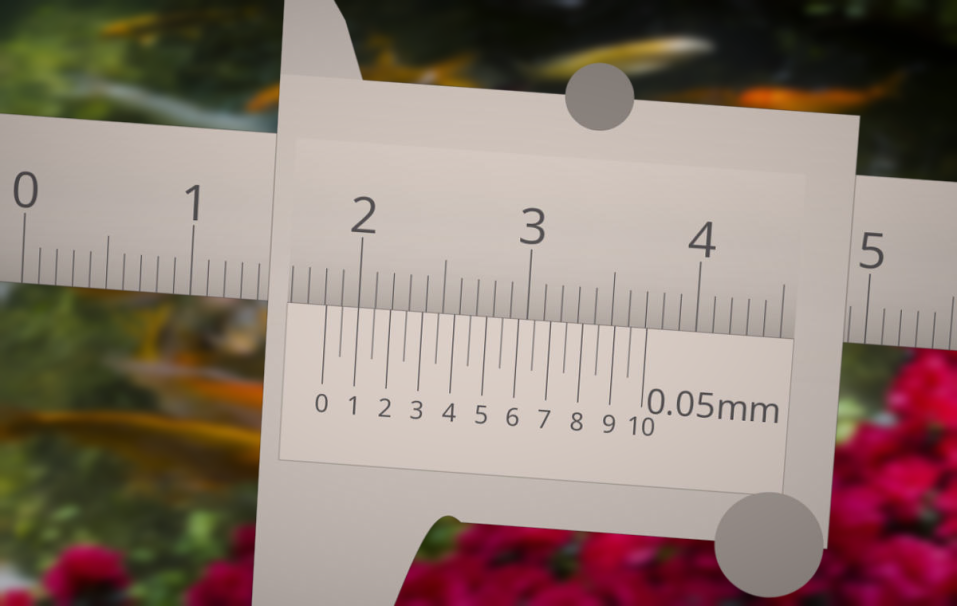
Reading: 18.1mm
